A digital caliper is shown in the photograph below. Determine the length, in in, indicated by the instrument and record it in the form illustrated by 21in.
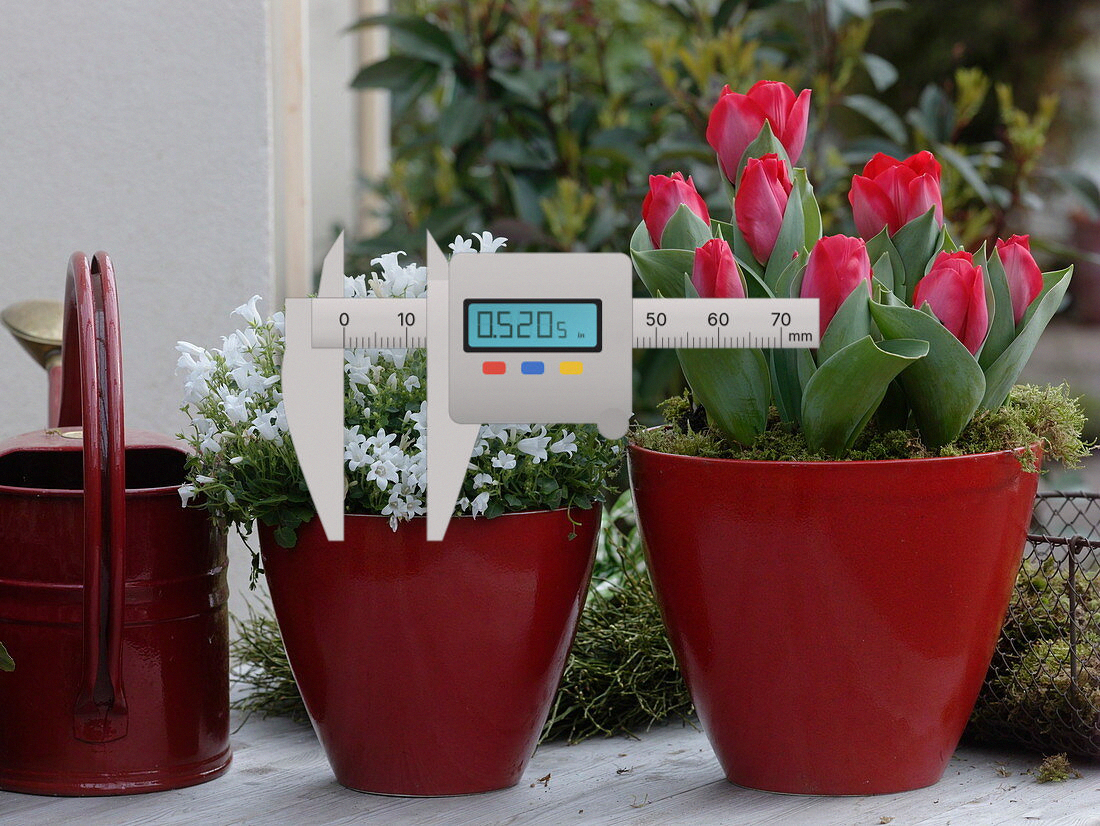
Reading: 0.5205in
